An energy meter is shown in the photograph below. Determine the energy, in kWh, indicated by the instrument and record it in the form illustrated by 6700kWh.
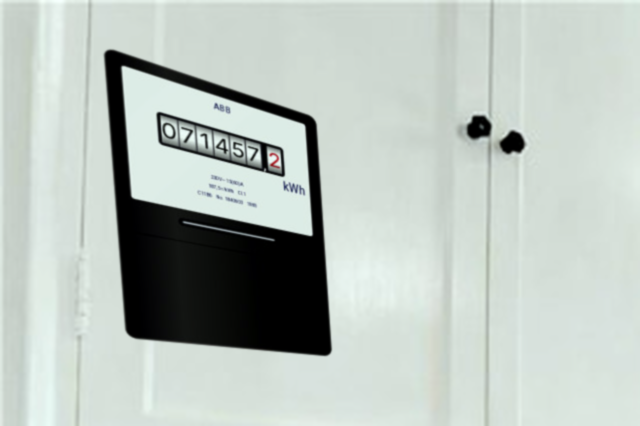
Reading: 71457.2kWh
